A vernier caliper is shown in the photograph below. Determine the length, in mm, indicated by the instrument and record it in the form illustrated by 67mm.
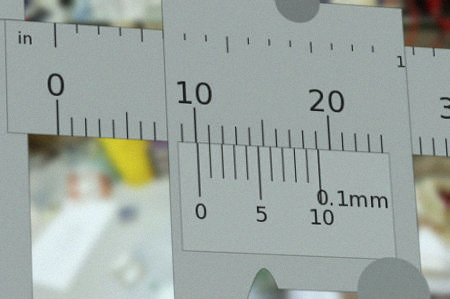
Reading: 10.1mm
